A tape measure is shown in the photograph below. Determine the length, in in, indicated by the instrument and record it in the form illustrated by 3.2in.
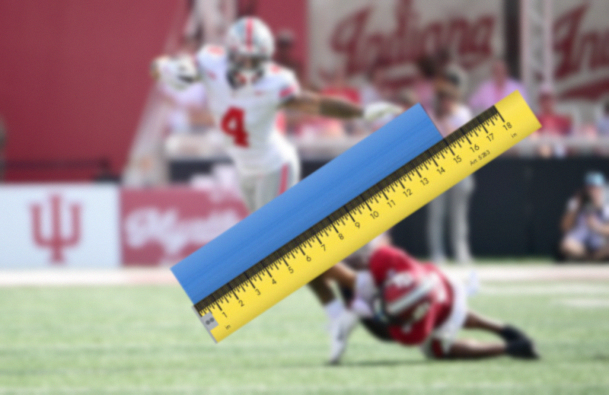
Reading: 15in
